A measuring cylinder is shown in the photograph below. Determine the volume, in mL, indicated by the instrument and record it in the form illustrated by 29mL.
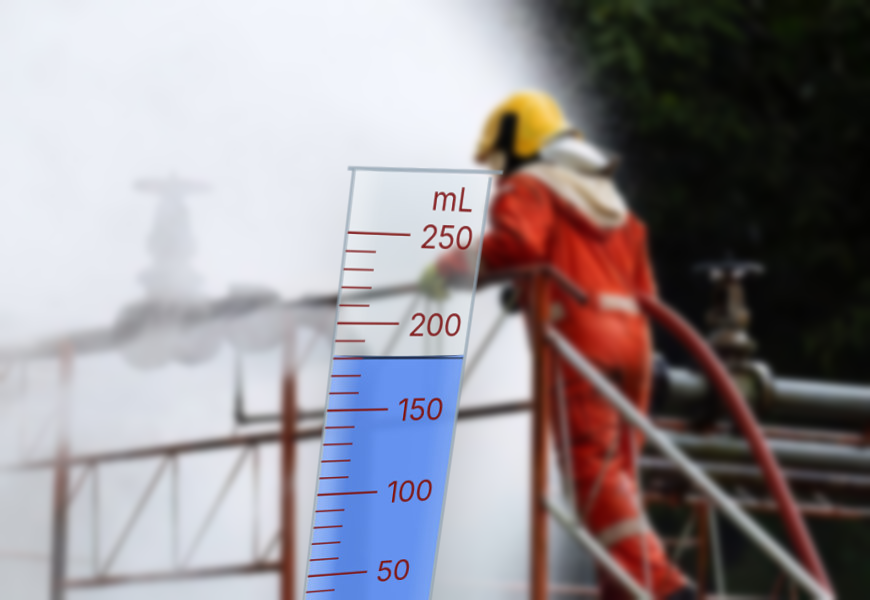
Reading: 180mL
